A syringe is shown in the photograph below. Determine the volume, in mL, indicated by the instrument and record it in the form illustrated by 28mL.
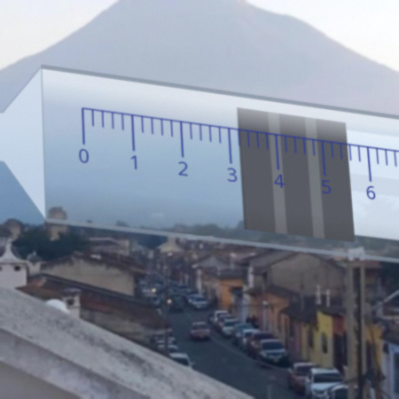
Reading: 3.2mL
